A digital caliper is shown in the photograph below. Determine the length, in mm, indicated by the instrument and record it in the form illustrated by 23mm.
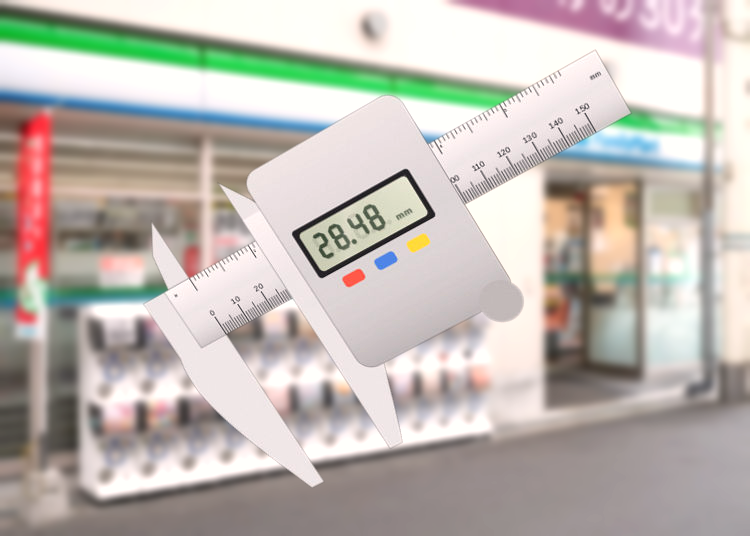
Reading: 28.48mm
